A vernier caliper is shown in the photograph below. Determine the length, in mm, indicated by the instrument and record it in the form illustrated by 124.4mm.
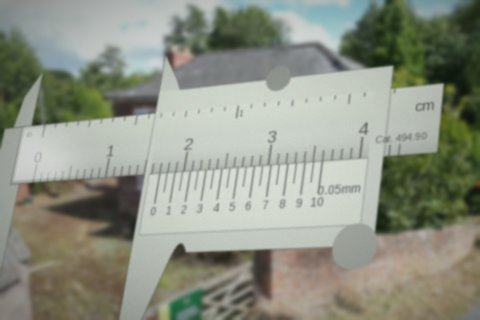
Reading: 17.0mm
